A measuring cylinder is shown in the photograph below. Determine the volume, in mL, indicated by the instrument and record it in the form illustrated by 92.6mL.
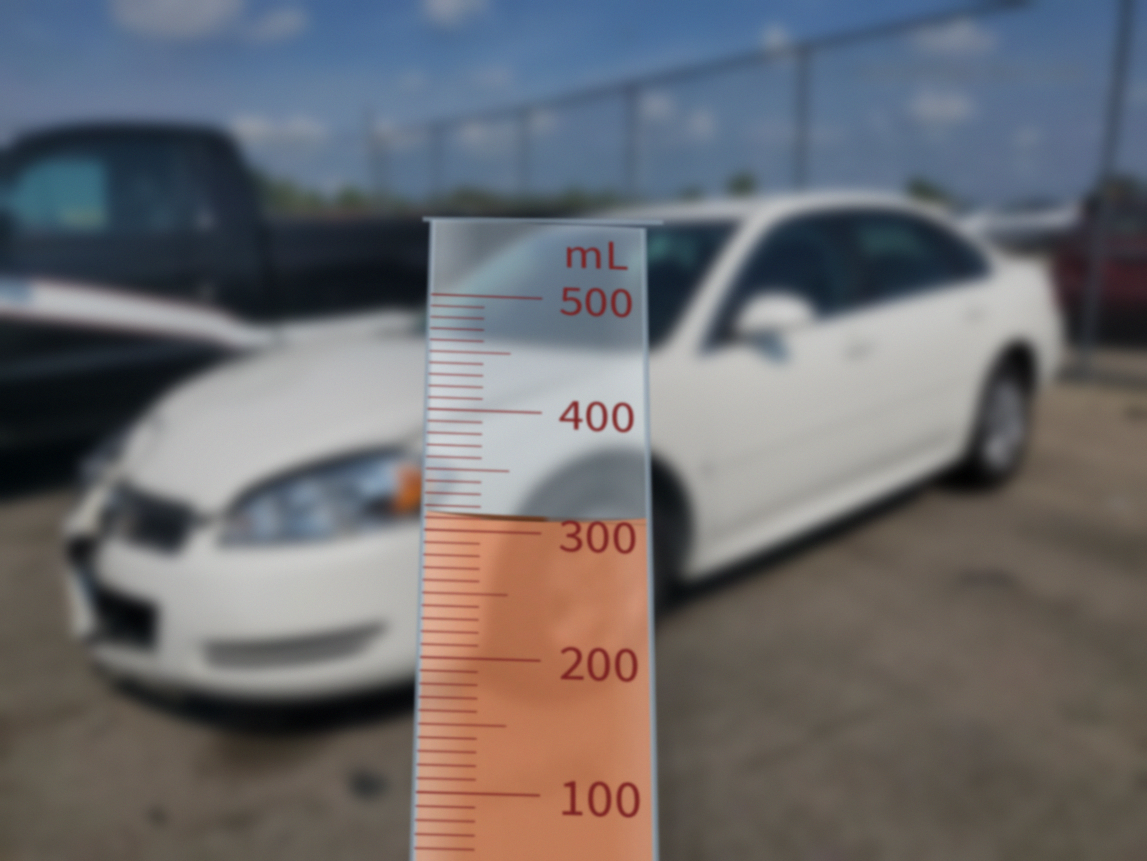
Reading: 310mL
